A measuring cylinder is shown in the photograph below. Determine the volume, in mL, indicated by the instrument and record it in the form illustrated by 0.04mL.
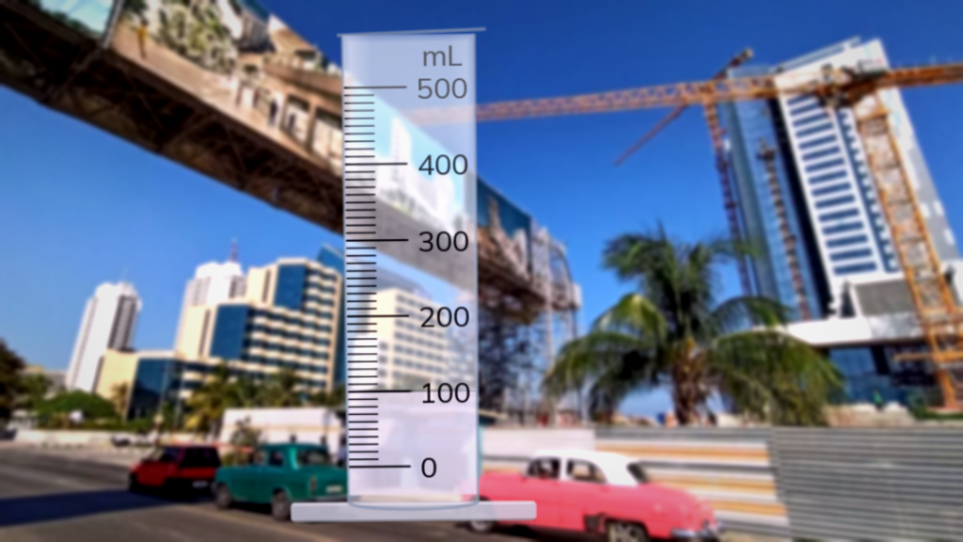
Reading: 100mL
